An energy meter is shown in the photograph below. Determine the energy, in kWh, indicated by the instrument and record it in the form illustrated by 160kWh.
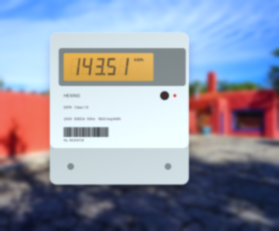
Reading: 143.51kWh
